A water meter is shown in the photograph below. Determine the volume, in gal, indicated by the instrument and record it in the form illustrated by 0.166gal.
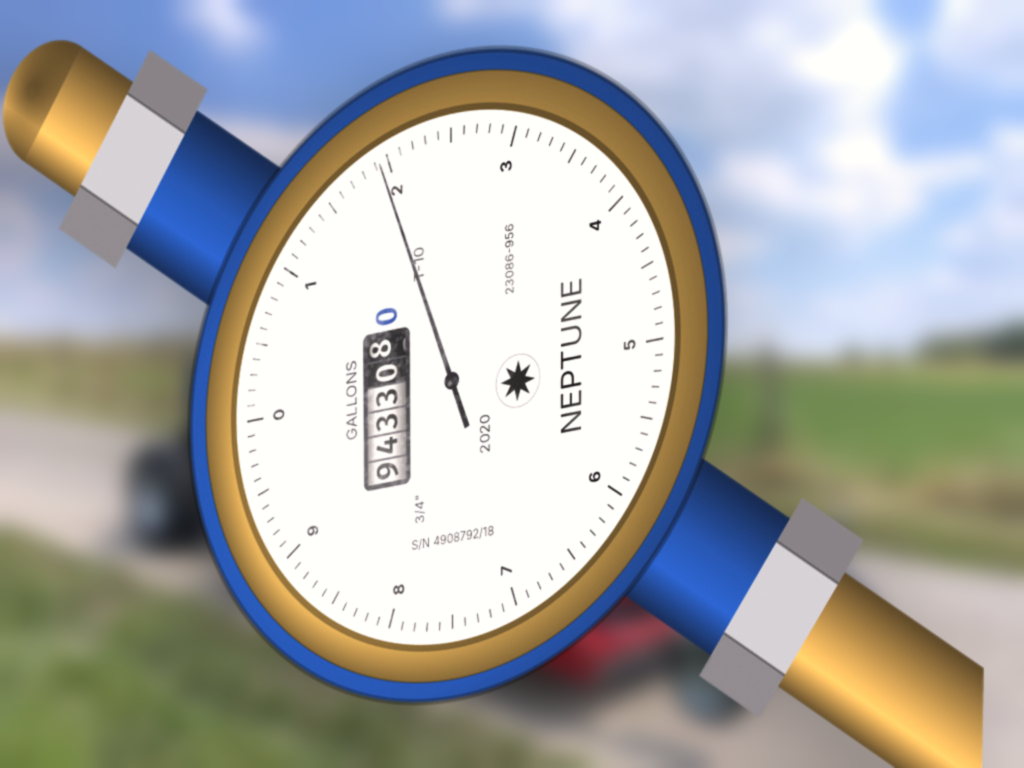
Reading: 9433081.9gal
